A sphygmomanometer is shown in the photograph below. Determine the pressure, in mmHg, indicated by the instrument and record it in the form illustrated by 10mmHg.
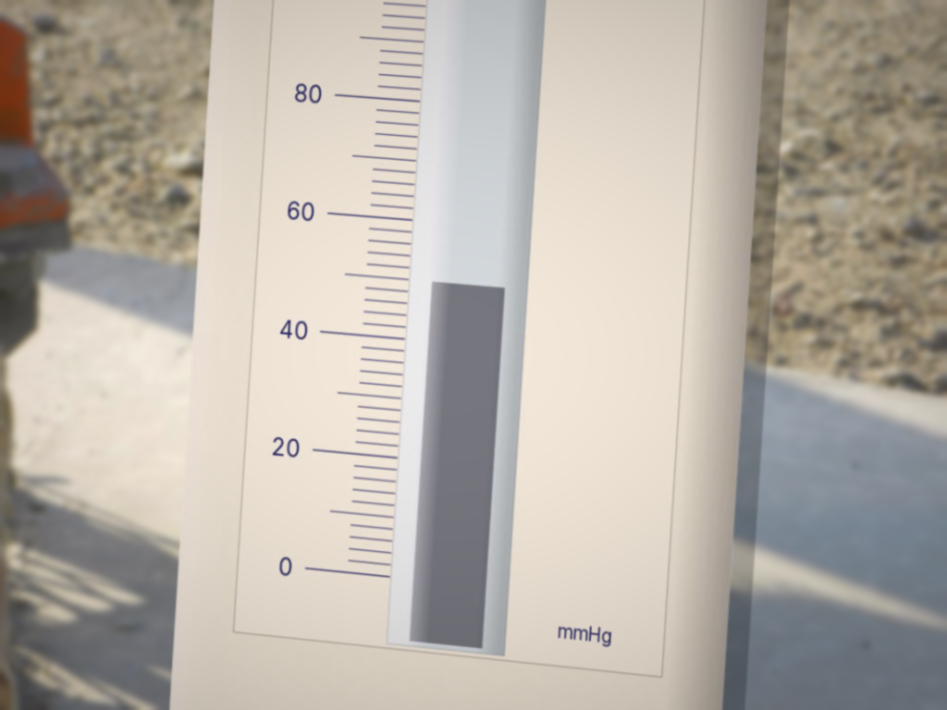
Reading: 50mmHg
